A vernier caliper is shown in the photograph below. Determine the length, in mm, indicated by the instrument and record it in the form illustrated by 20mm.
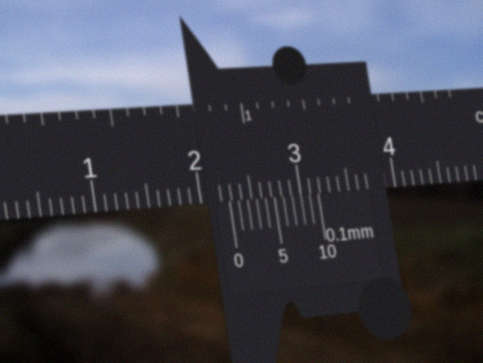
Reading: 22.8mm
